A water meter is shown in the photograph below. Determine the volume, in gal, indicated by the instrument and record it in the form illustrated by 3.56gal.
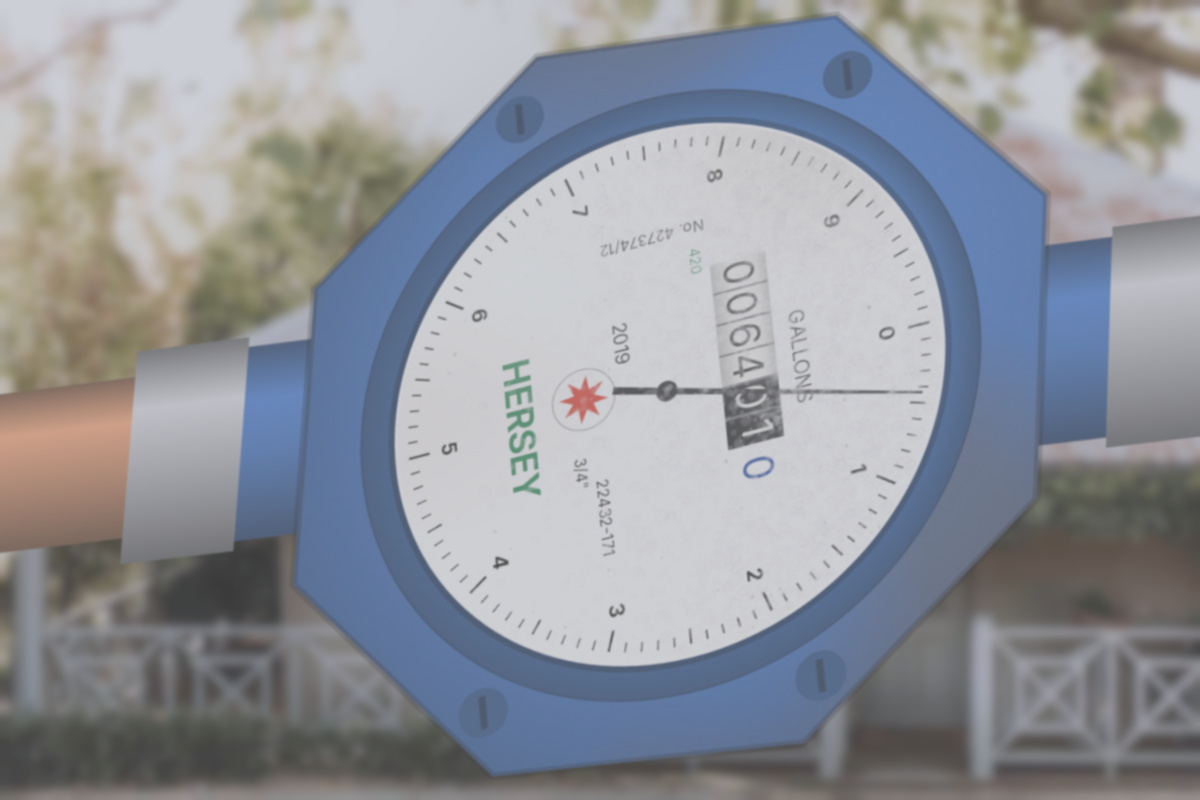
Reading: 64010.4gal
